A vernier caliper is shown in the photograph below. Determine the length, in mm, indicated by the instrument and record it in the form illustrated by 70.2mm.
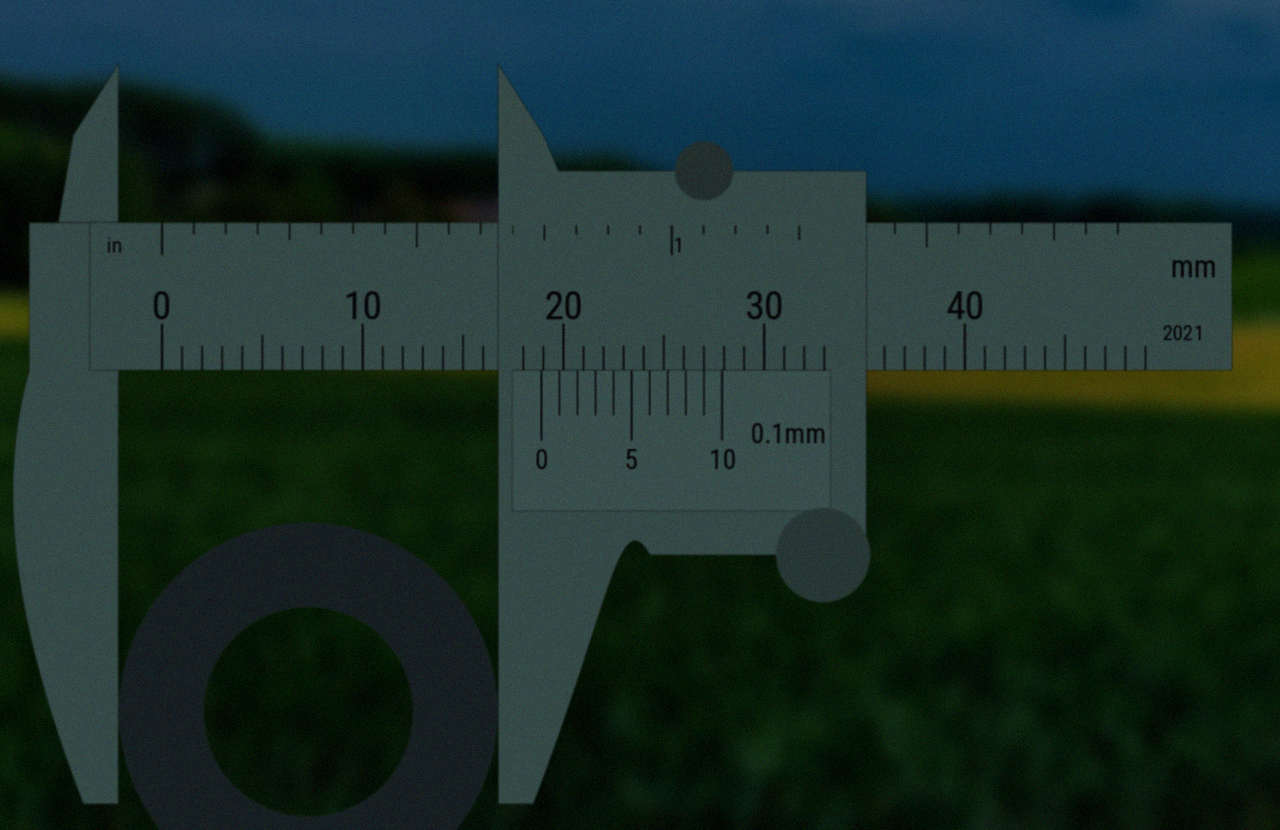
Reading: 18.9mm
